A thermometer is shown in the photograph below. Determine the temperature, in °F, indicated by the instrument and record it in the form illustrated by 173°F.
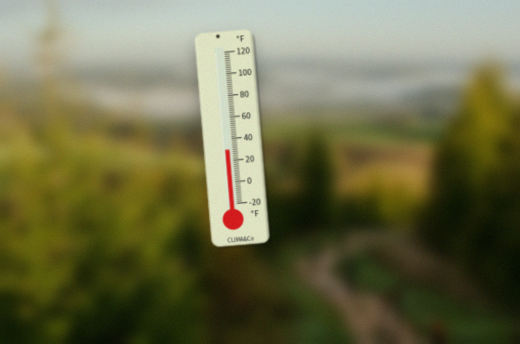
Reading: 30°F
